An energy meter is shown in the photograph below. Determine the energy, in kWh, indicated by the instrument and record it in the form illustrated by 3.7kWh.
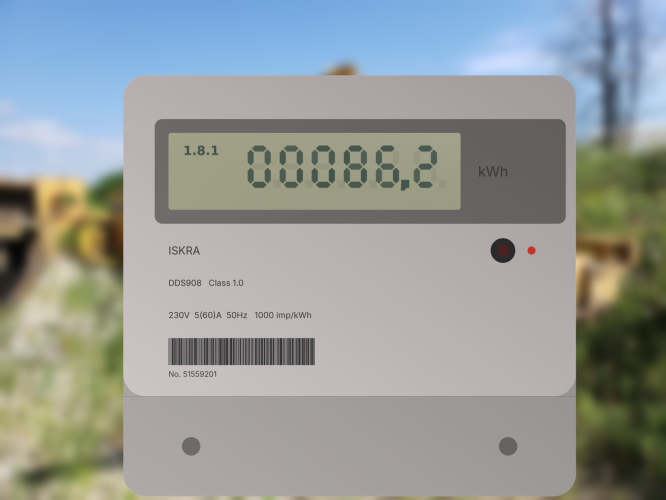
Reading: 86.2kWh
